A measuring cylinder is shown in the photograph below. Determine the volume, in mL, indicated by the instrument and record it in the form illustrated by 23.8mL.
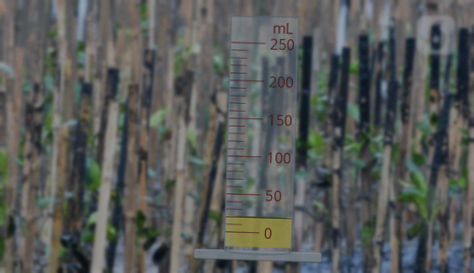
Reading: 20mL
